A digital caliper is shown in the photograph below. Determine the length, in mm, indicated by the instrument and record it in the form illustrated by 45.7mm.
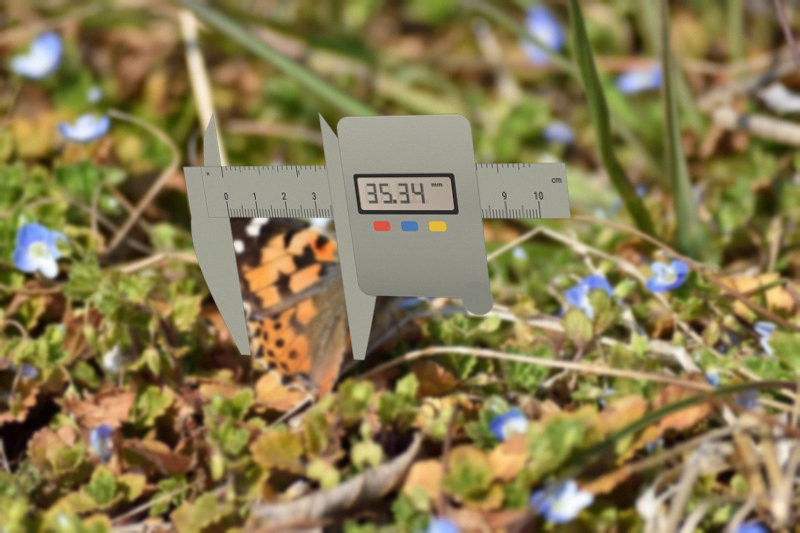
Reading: 35.34mm
